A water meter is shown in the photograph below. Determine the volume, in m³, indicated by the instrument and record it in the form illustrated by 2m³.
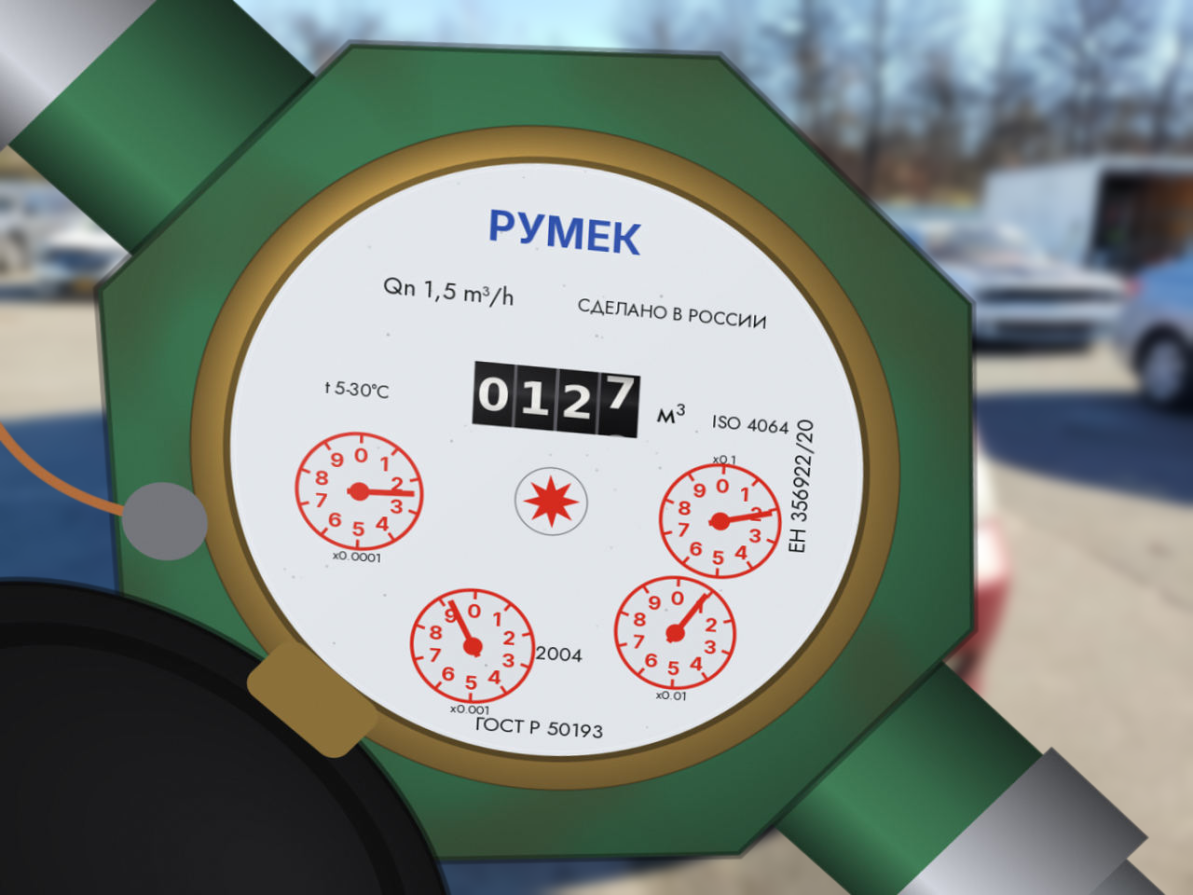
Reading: 127.2092m³
